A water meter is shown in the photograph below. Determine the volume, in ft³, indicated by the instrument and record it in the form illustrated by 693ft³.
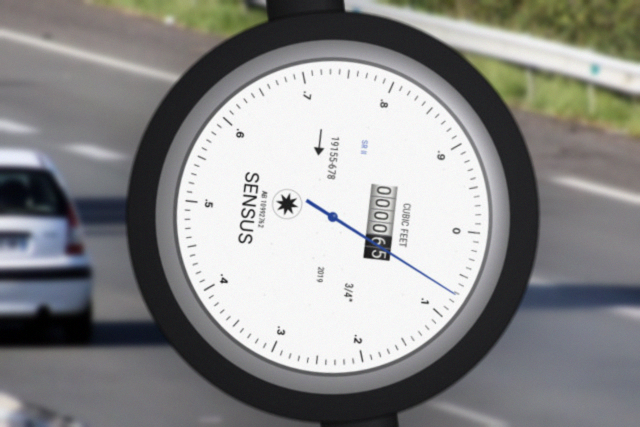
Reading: 65.07ft³
